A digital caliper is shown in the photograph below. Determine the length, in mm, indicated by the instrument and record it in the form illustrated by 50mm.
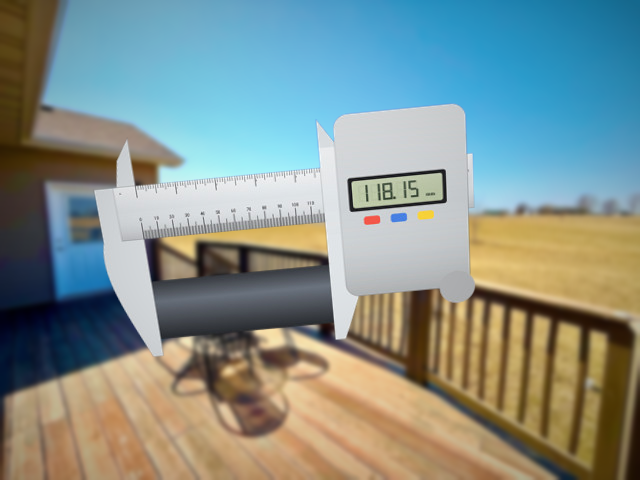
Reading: 118.15mm
